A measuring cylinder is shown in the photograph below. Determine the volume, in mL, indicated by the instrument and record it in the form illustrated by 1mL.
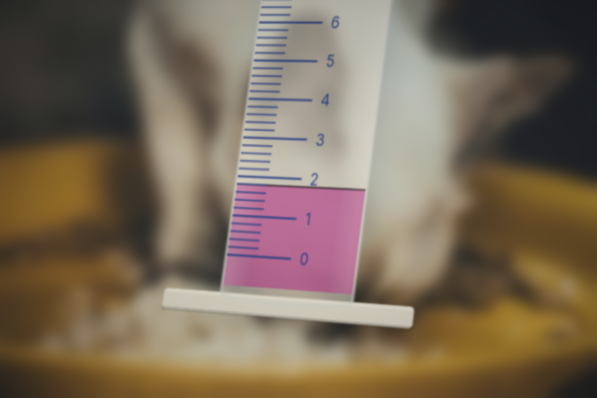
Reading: 1.8mL
